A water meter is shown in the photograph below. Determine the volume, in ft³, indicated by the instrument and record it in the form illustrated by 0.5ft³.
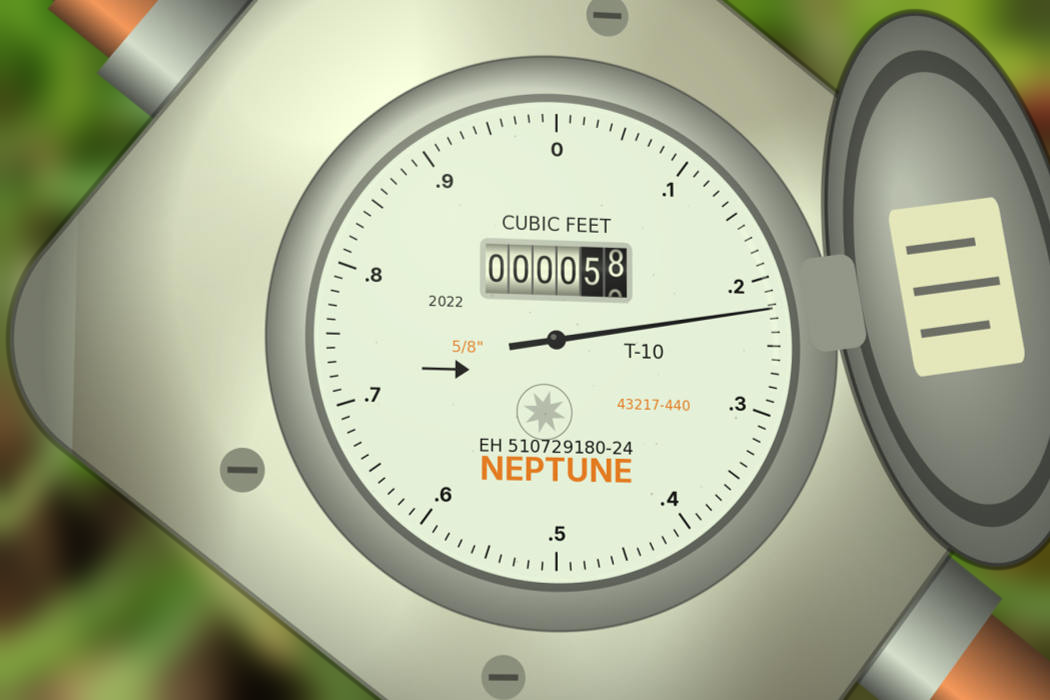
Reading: 58.22ft³
